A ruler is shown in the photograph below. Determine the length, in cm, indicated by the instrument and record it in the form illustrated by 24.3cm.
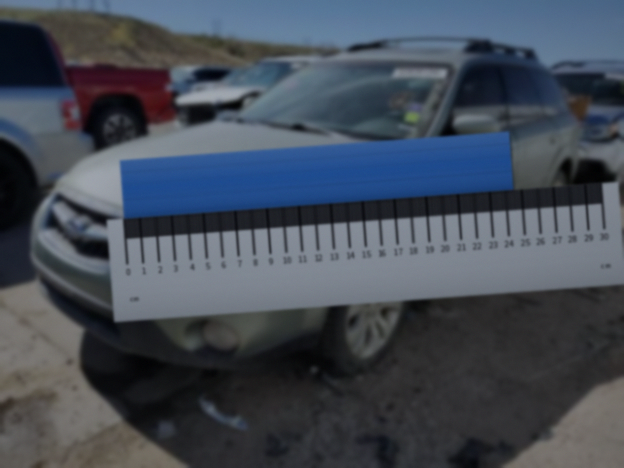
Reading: 24.5cm
